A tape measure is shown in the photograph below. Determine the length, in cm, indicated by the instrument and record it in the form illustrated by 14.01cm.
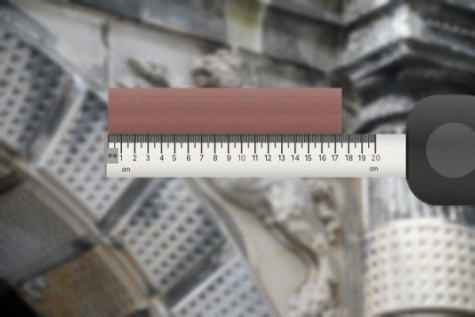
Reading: 17.5cm
